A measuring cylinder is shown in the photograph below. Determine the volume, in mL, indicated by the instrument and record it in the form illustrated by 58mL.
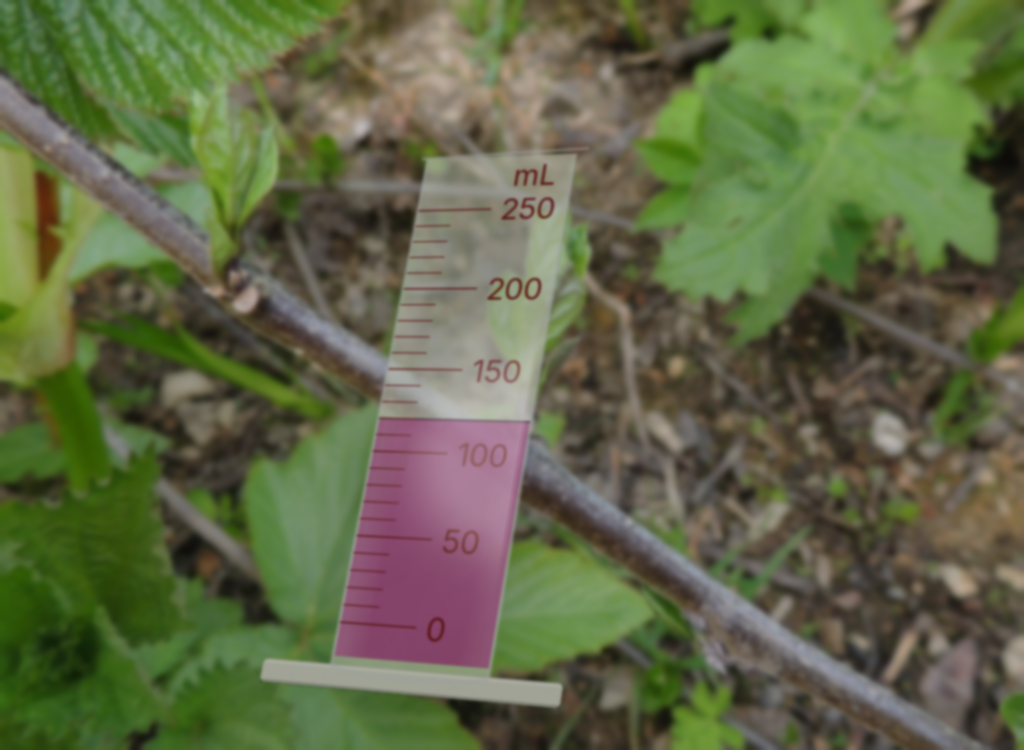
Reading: 120mL
